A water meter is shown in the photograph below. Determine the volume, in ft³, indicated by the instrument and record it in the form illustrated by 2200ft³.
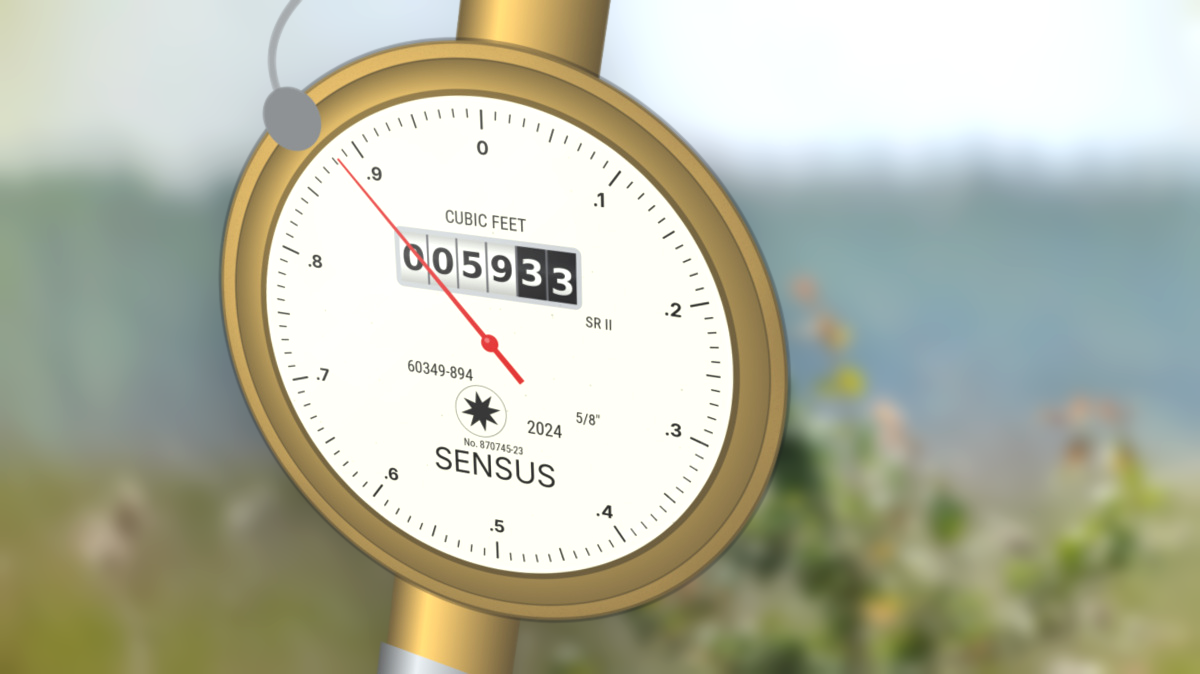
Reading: 5932.88ft³
